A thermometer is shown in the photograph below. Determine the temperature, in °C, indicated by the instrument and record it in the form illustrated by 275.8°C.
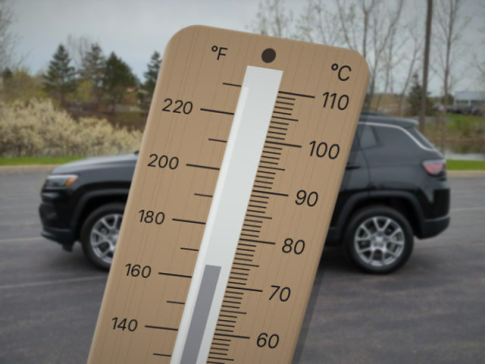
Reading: 74°C
